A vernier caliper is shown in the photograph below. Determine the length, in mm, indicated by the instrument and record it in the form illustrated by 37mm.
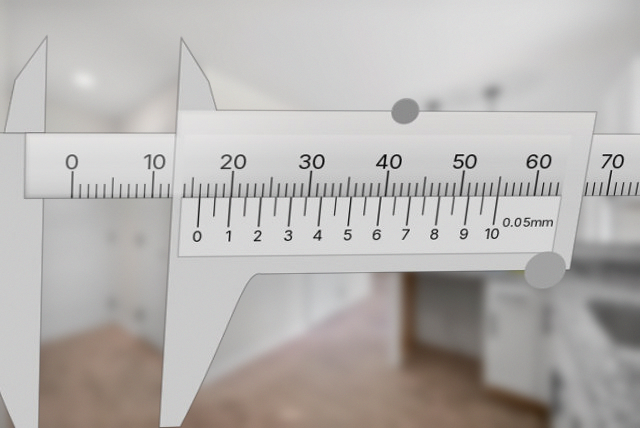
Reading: 16.0mm
